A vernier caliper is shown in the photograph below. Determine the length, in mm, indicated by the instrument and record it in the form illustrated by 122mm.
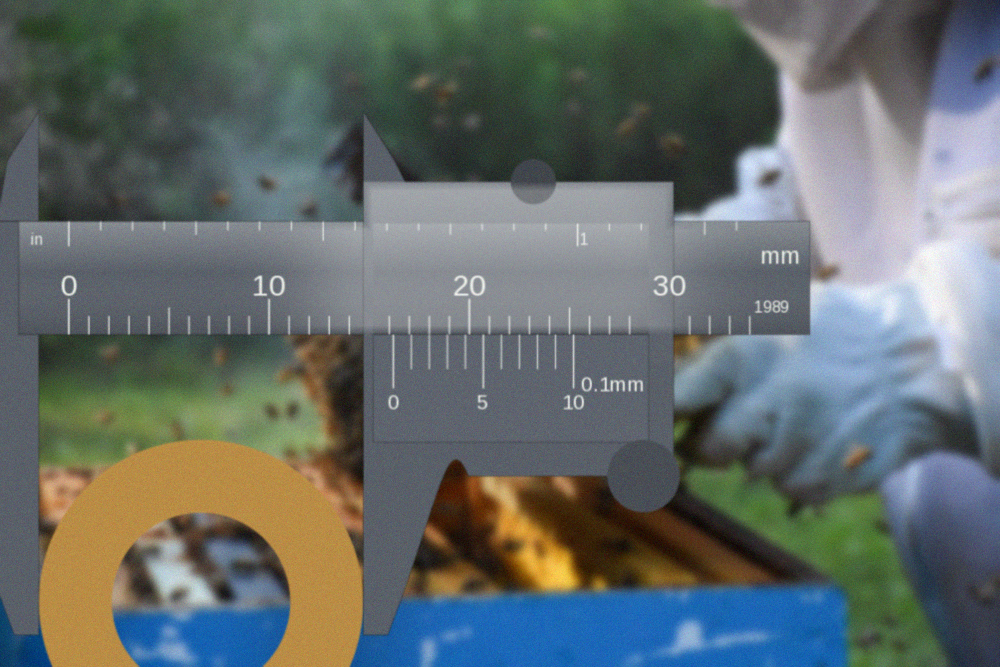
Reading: 16.2mm
